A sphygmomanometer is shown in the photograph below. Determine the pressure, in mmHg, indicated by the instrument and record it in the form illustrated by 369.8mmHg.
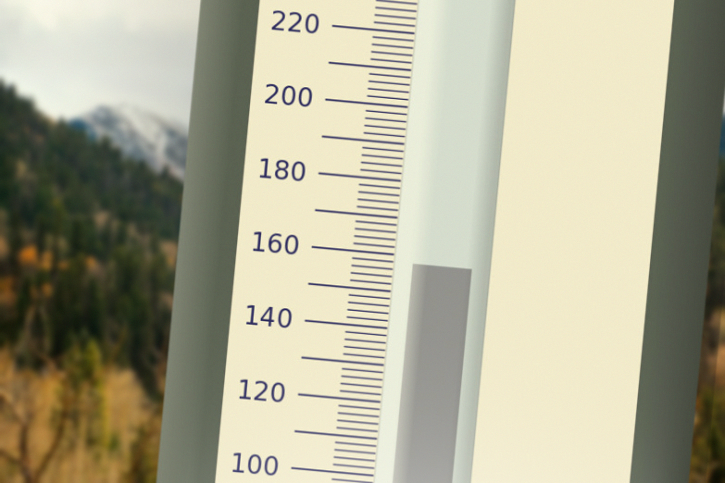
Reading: 158mmHg
